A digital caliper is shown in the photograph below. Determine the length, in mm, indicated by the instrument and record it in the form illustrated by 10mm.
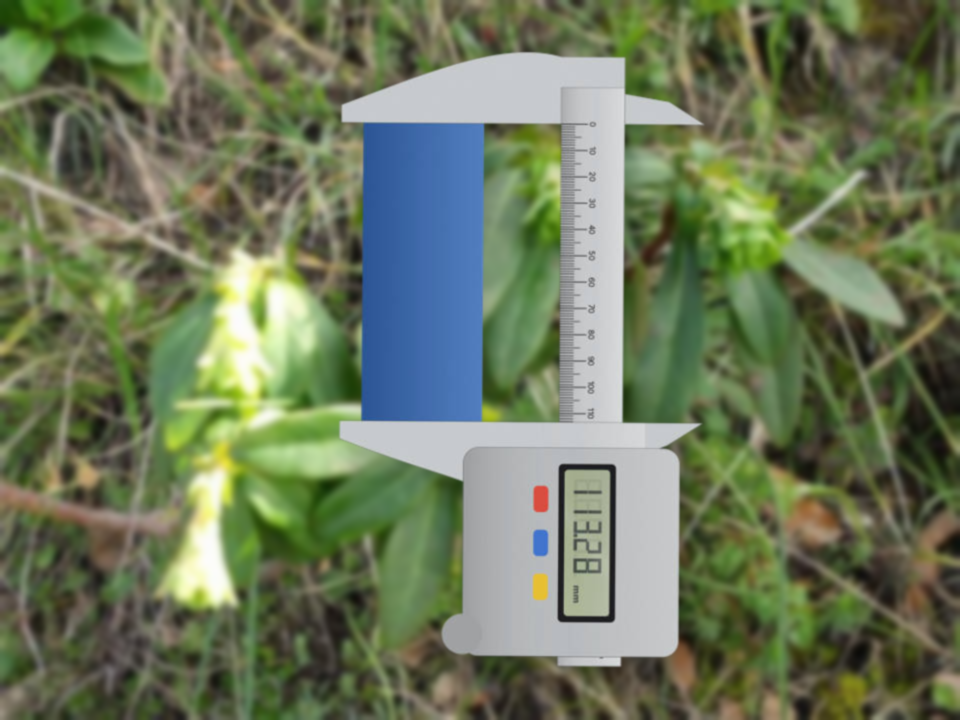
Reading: 113.28mm
